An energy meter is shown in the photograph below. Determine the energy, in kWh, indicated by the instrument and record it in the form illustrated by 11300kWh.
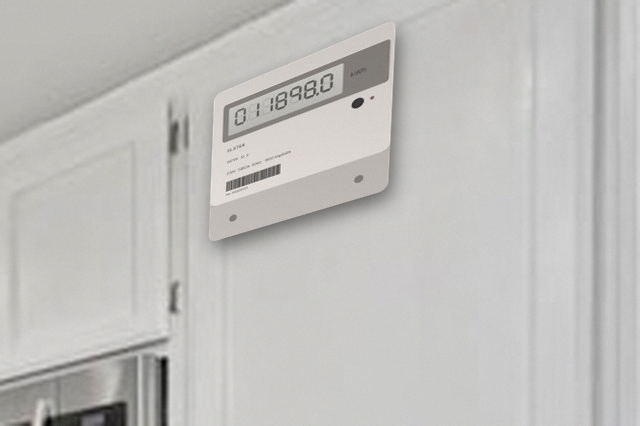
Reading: 11898.0kWh
